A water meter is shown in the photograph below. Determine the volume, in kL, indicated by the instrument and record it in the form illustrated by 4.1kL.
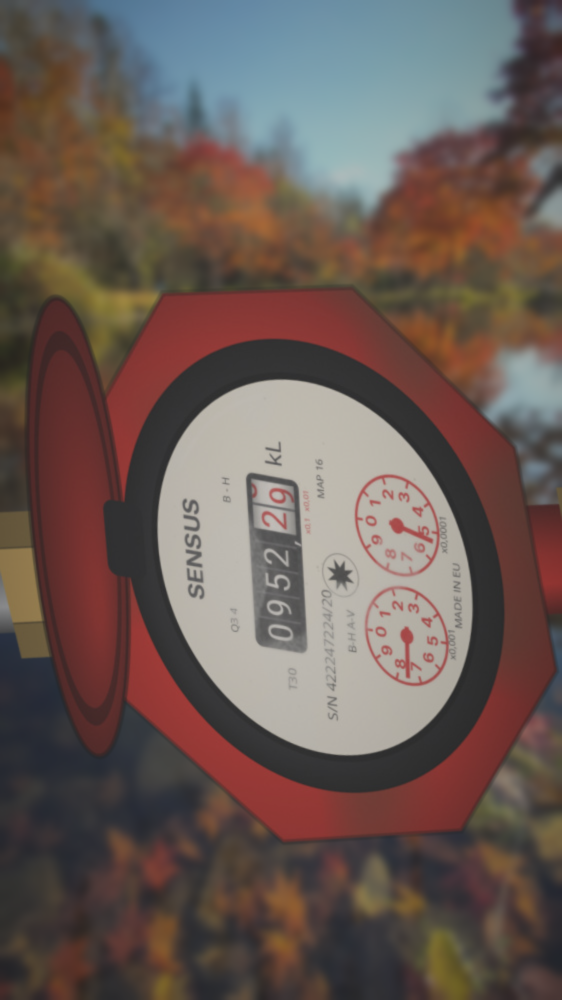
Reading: 952.2875kL
